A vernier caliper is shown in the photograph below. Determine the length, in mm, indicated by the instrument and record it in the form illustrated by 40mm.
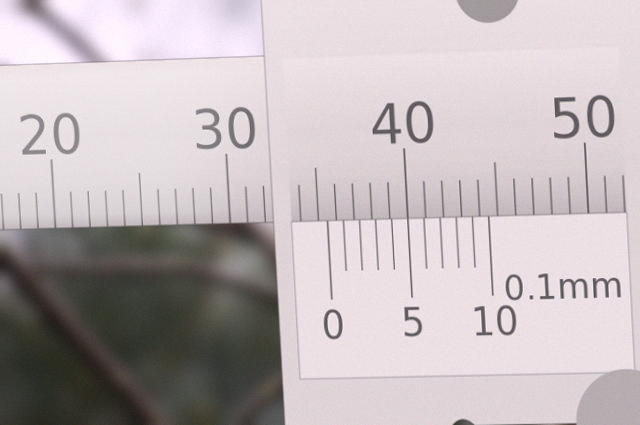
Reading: 35.5mm
